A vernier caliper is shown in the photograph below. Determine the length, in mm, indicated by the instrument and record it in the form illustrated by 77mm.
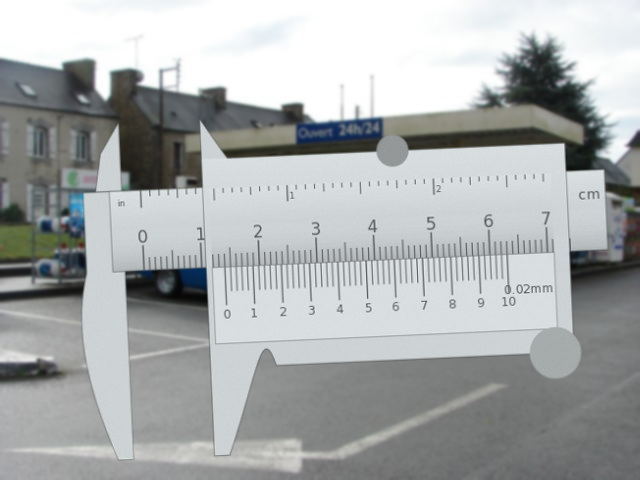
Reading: 14.0mm
